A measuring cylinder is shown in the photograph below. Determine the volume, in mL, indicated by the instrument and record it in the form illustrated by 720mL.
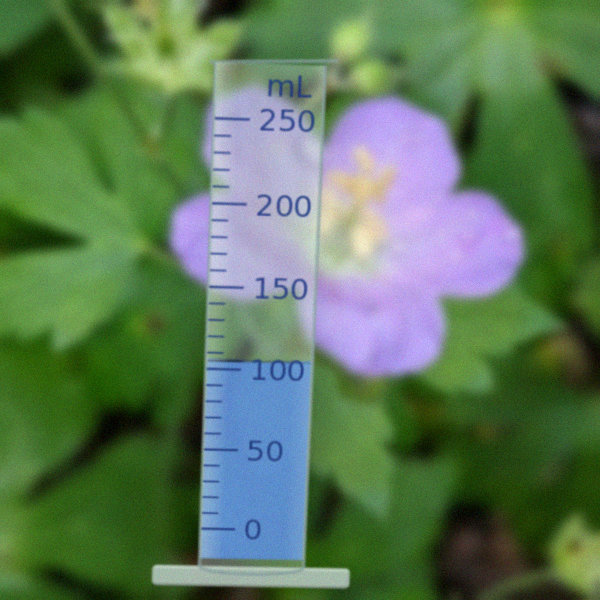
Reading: 105mL
